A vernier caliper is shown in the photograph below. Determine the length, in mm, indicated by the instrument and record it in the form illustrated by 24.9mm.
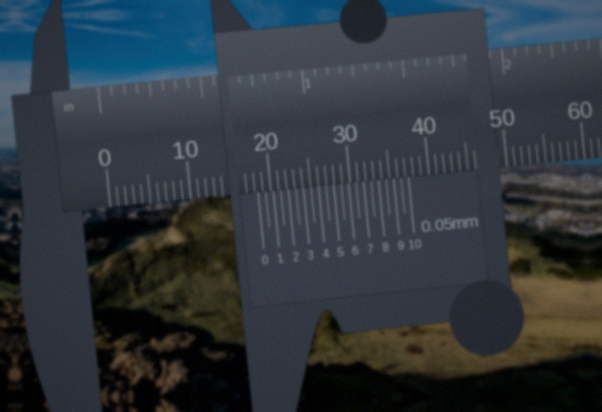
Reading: 18.4mm
